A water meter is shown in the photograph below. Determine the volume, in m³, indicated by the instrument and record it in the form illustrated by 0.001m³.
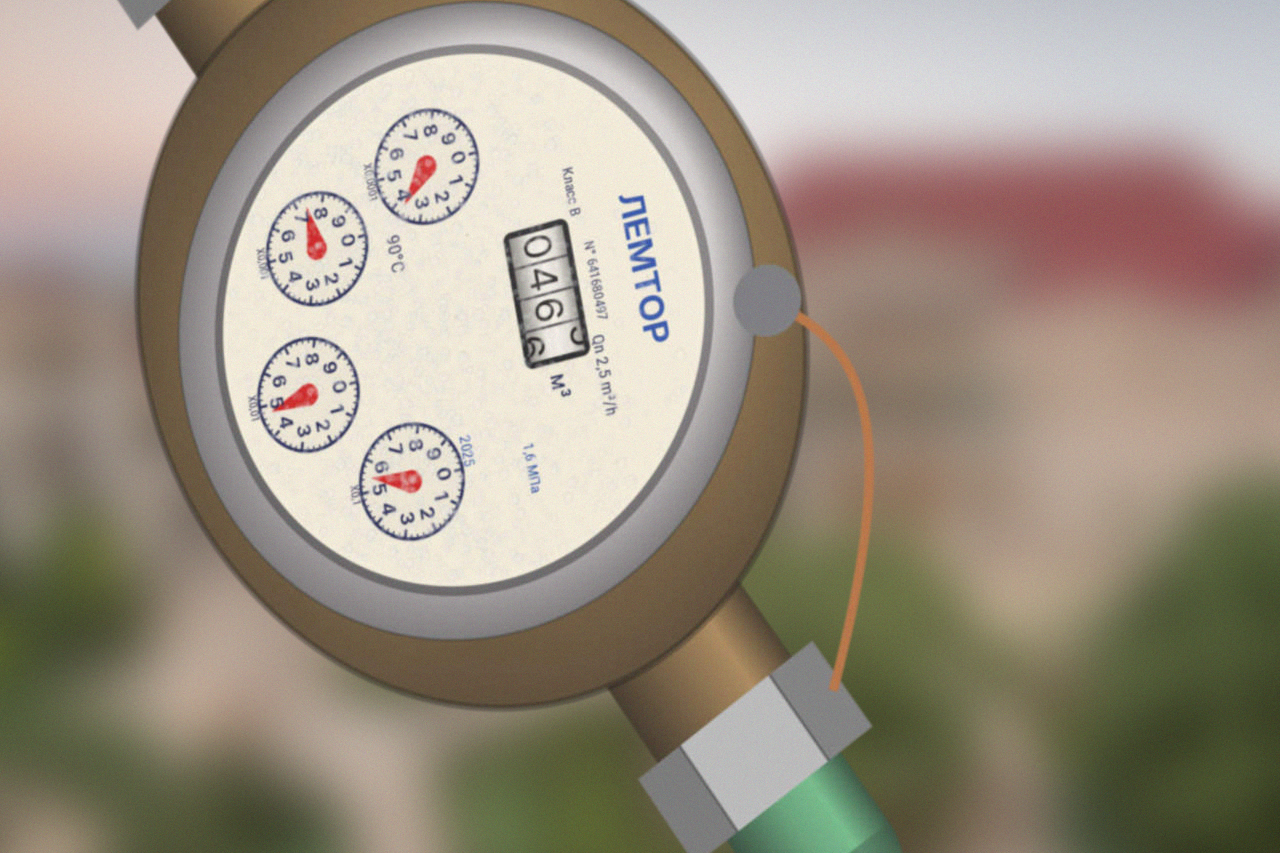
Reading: 465.5473m³
